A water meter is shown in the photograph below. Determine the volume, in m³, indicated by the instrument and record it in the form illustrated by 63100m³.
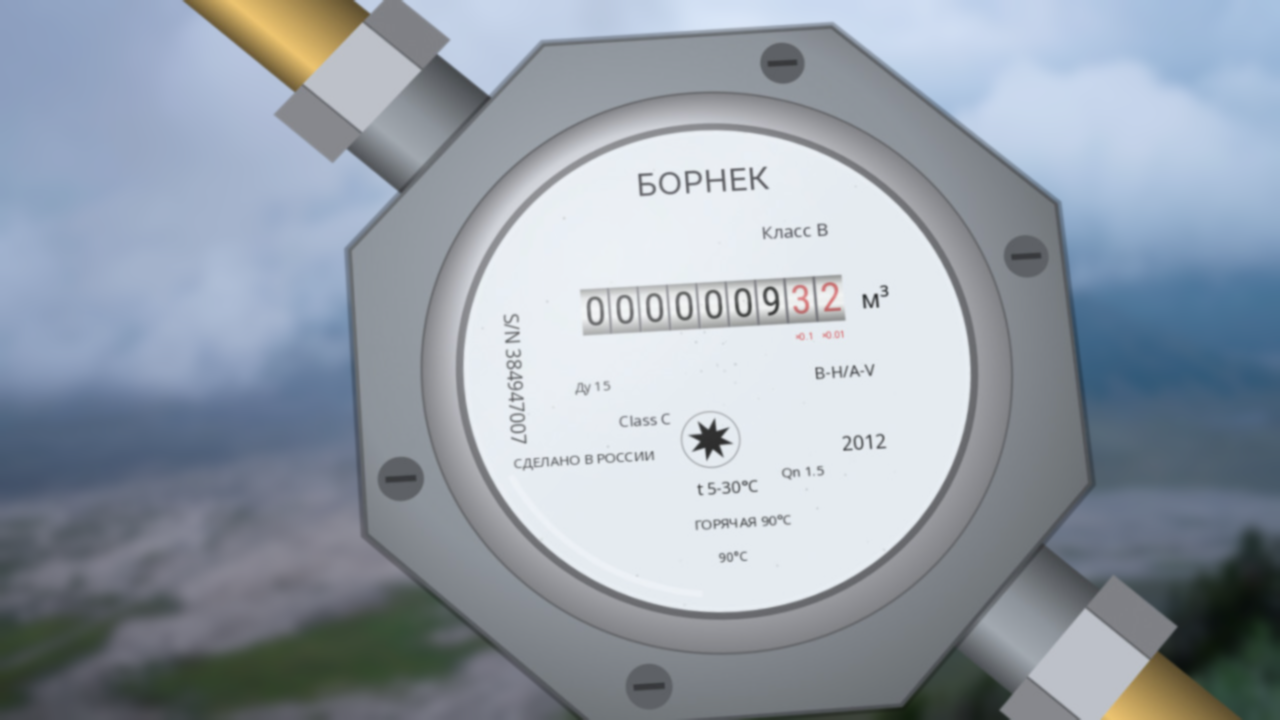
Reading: 9.32m³
